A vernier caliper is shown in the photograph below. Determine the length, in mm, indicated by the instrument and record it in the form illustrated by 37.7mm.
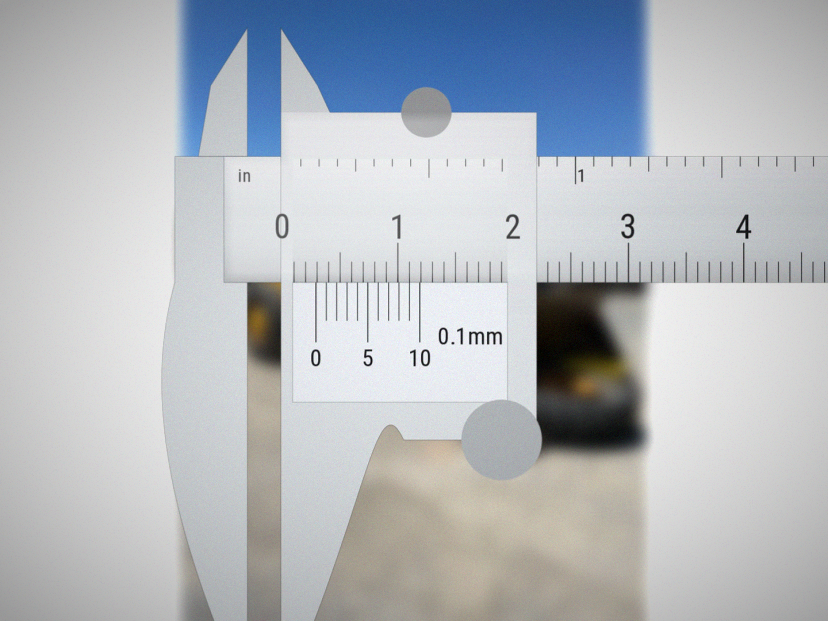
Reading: 2.9mm
